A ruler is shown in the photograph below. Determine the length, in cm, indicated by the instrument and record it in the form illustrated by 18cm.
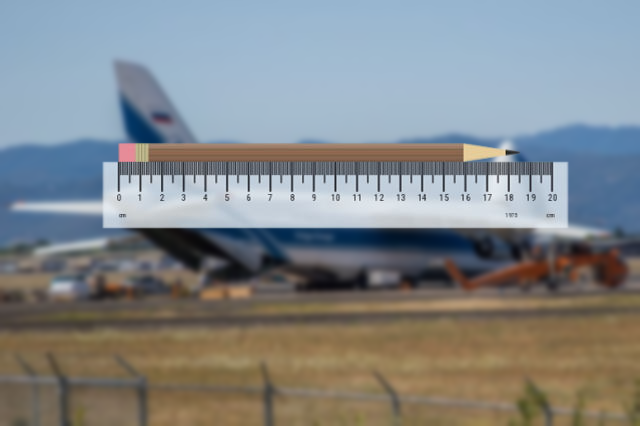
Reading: 18.5cm
